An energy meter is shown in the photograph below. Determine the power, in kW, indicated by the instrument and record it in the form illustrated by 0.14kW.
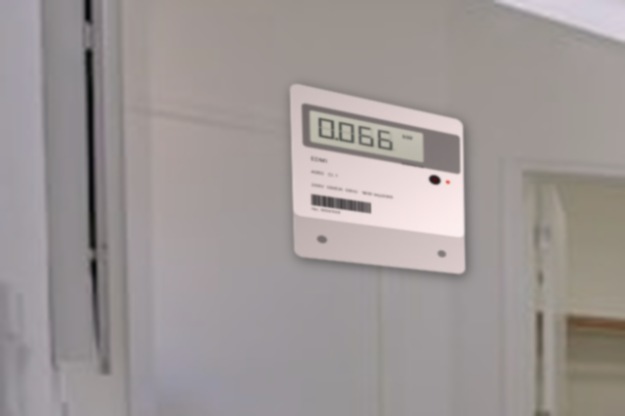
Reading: 0.066kW
